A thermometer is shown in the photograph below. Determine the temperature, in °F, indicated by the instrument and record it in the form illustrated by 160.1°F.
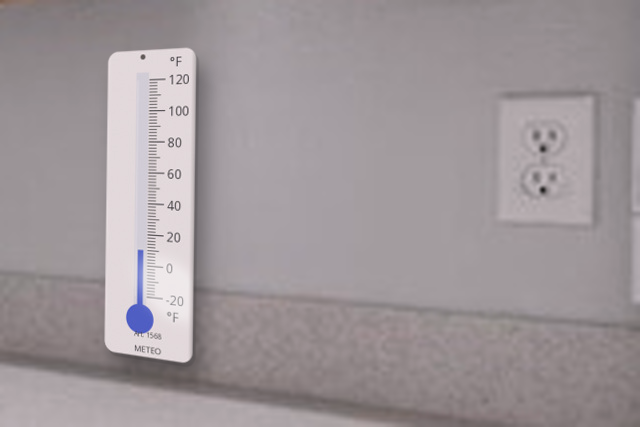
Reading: 10°F
